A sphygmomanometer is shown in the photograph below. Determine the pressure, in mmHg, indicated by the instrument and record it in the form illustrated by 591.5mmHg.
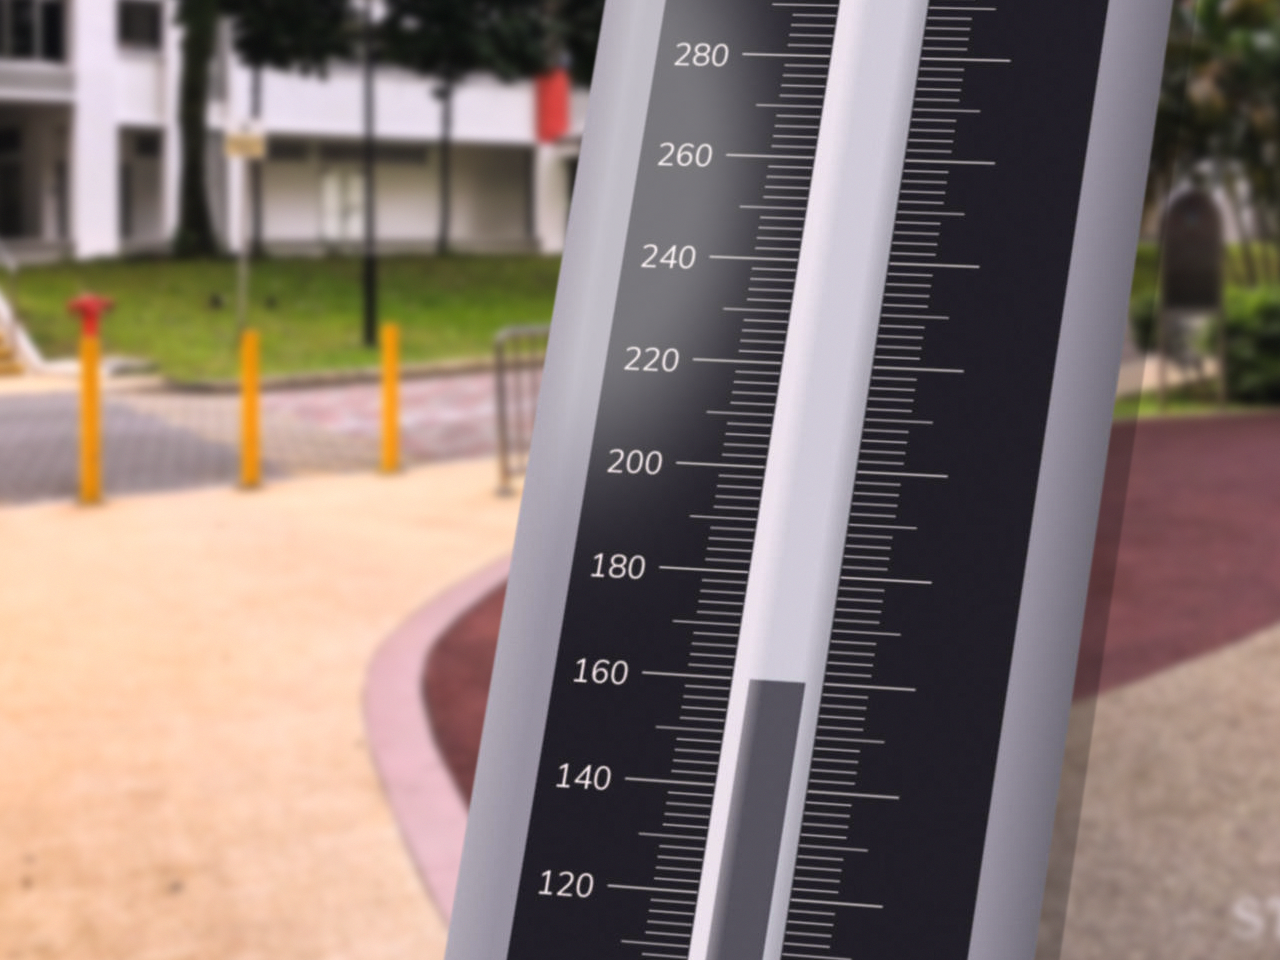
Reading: 160mmHg
